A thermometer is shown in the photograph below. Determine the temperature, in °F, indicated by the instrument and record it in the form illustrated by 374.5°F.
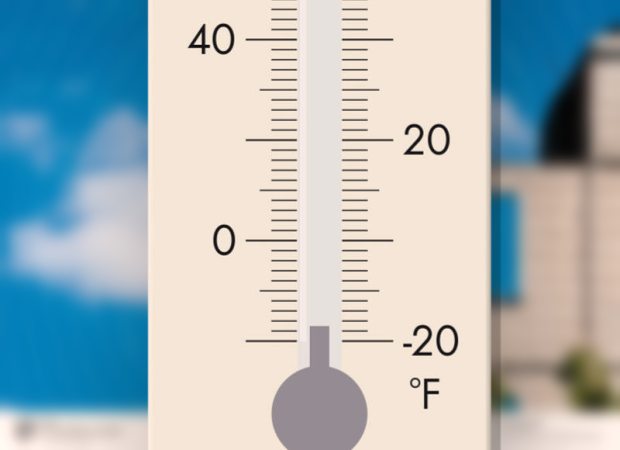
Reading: -17°F
